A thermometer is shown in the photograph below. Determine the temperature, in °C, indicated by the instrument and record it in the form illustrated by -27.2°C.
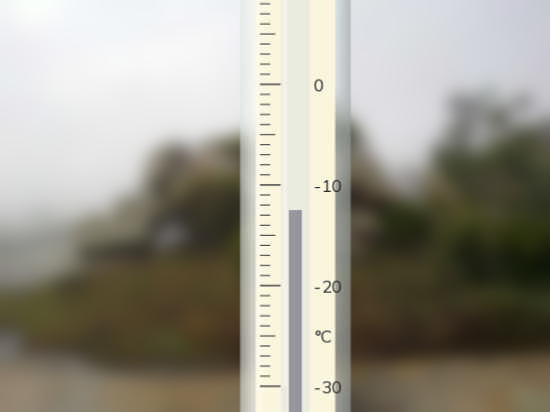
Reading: -12.5°C
